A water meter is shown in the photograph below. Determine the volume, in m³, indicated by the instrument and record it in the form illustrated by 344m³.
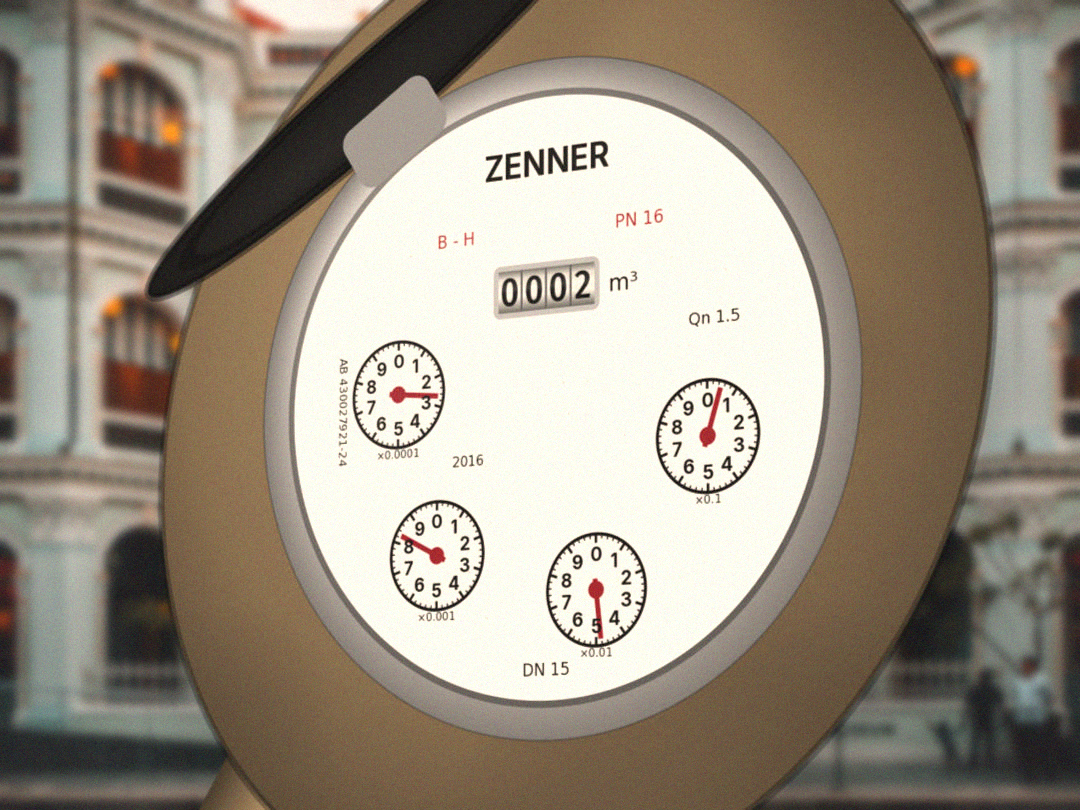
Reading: 2.0482m³
